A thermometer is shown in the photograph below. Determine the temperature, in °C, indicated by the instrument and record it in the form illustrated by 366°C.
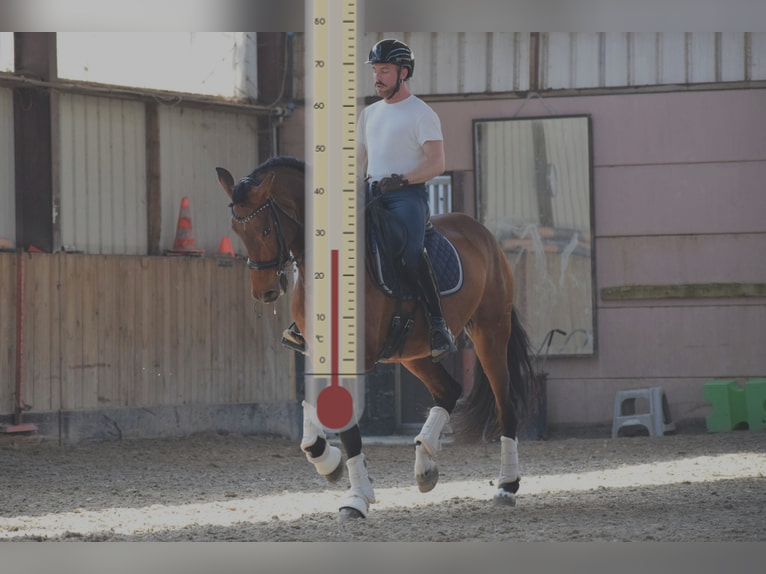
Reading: 26°C
